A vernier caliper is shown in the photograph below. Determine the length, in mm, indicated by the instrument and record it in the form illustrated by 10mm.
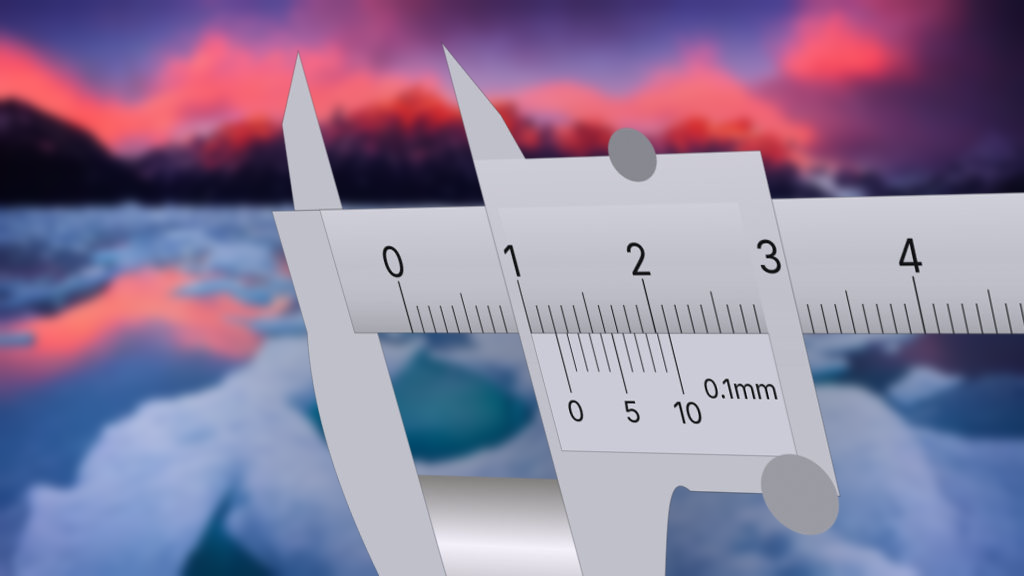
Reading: 12.0mm
